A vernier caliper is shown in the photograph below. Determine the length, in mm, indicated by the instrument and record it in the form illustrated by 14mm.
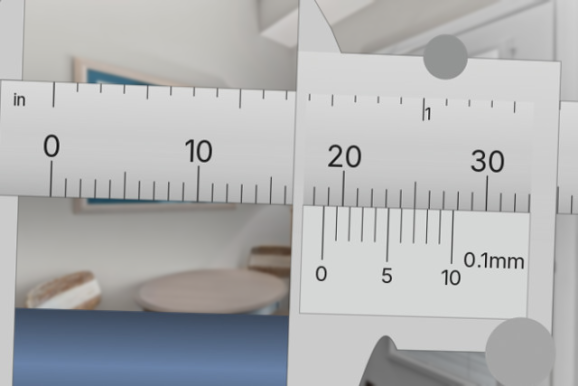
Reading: 18.7mm
